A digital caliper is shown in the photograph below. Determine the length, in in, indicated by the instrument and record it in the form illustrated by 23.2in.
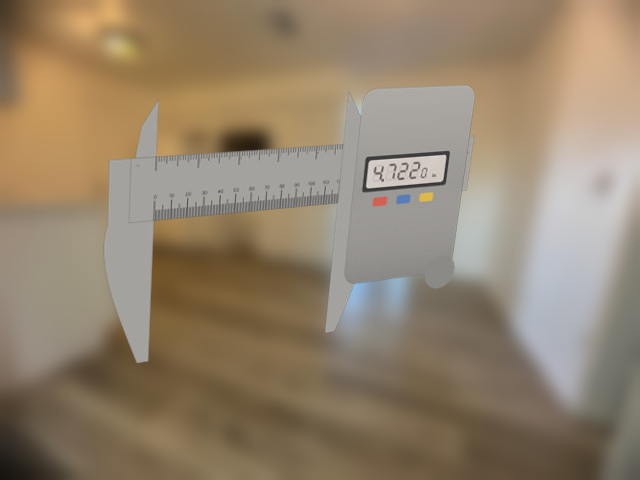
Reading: 4.7220in
